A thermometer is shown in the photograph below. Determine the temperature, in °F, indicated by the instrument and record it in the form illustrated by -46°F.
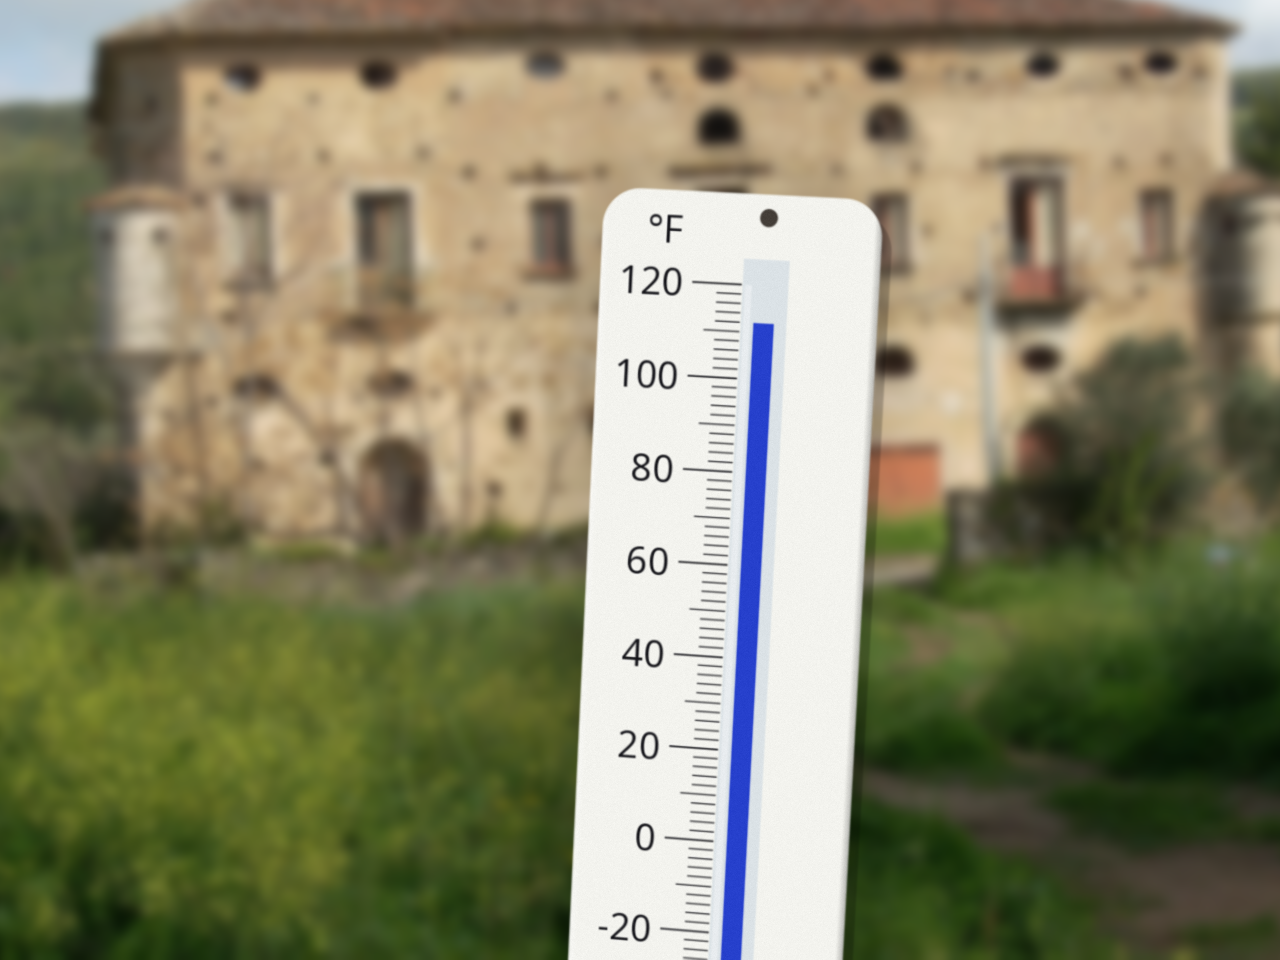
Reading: 112°F
